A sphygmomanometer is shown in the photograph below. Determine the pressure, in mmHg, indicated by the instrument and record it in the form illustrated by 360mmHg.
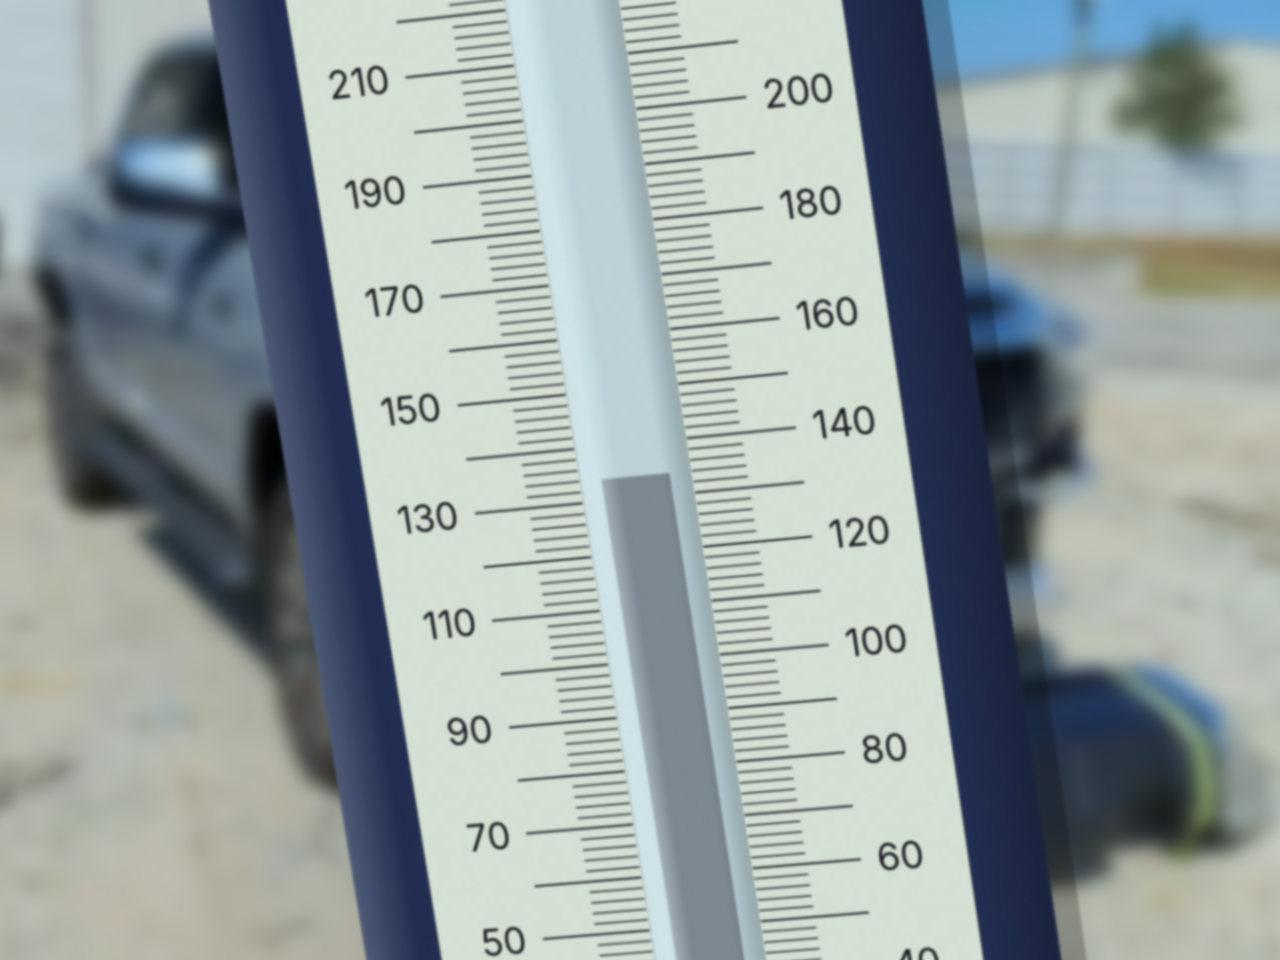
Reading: 134mmHg
